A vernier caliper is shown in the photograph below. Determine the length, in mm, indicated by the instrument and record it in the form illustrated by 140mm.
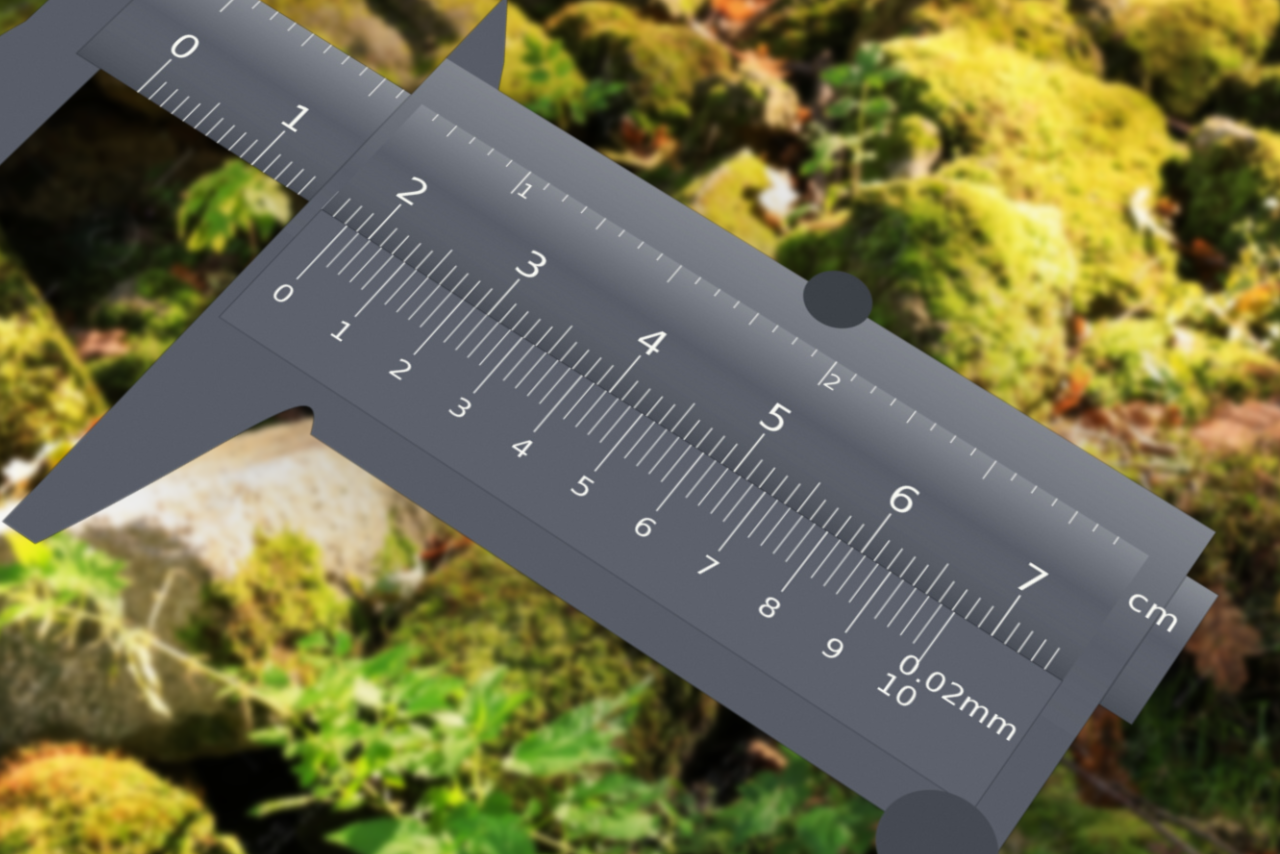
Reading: 18.2mm
